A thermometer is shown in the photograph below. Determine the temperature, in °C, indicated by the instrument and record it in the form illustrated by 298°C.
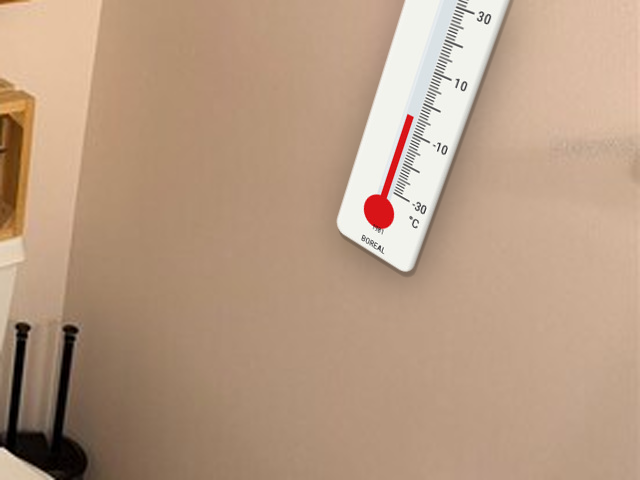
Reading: -5°C
